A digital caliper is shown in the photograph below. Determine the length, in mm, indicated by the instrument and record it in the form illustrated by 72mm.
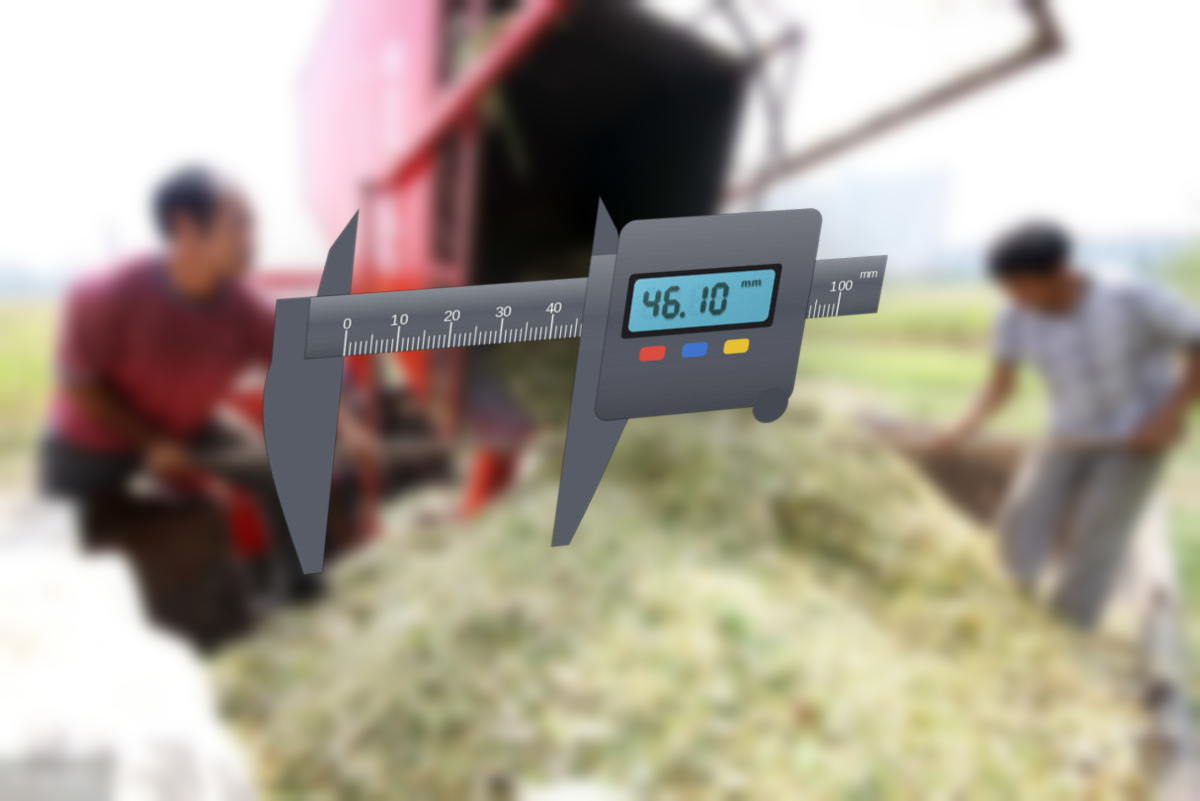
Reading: 46.10mm
